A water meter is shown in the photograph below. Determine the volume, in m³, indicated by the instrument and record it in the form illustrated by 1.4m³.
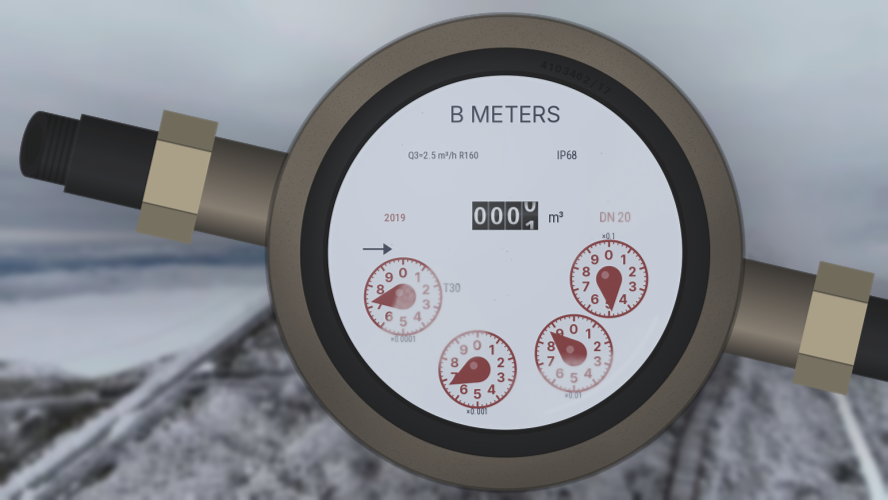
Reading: 0.4867m³
